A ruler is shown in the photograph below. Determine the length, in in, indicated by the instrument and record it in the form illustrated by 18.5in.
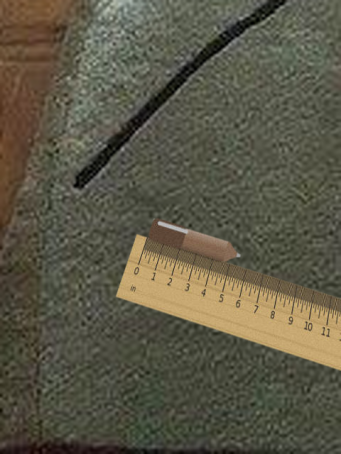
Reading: 5.5in
